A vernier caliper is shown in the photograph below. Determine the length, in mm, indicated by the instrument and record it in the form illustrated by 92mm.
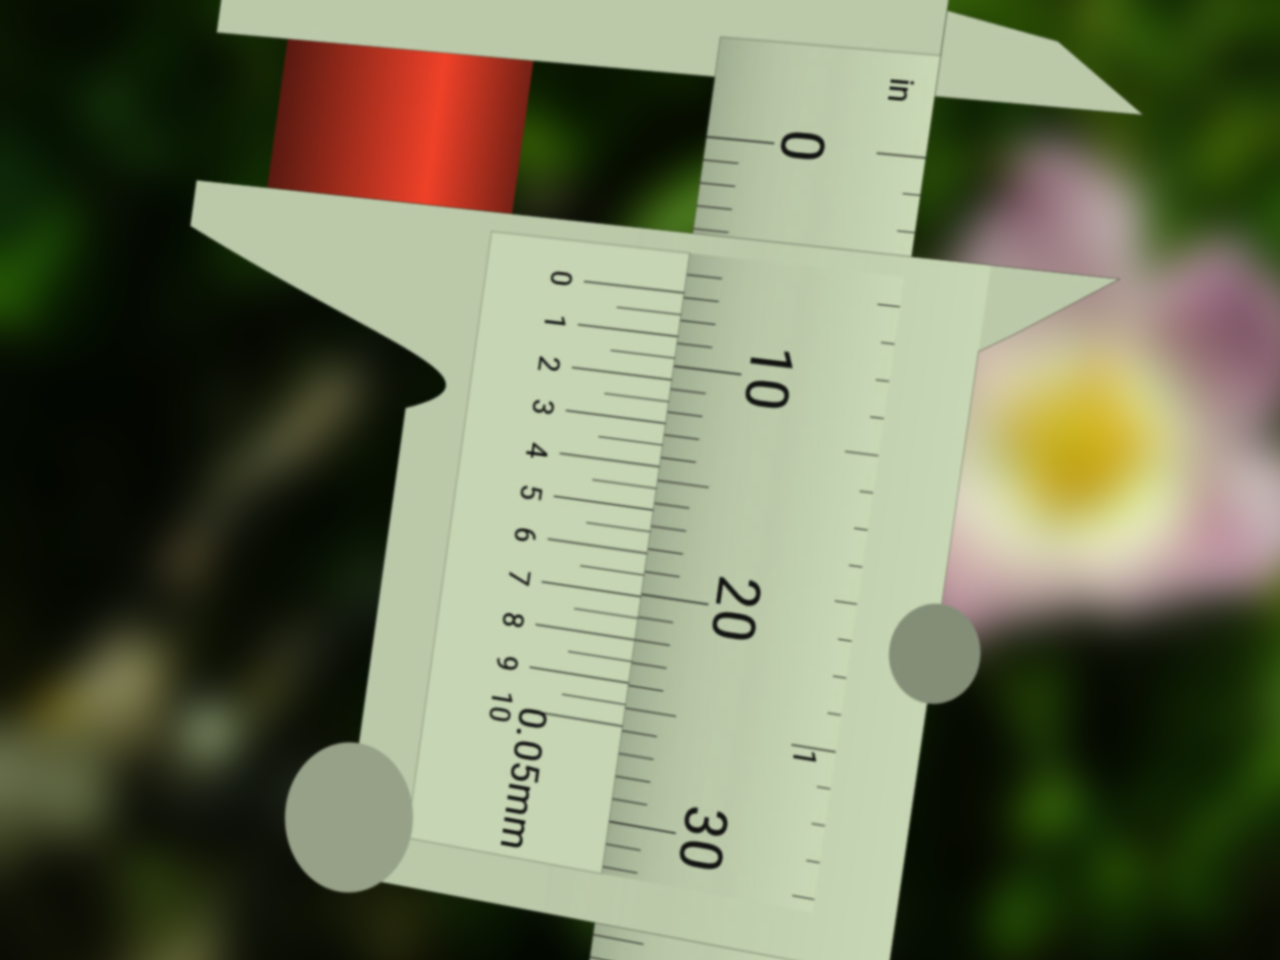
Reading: 6.8mm
